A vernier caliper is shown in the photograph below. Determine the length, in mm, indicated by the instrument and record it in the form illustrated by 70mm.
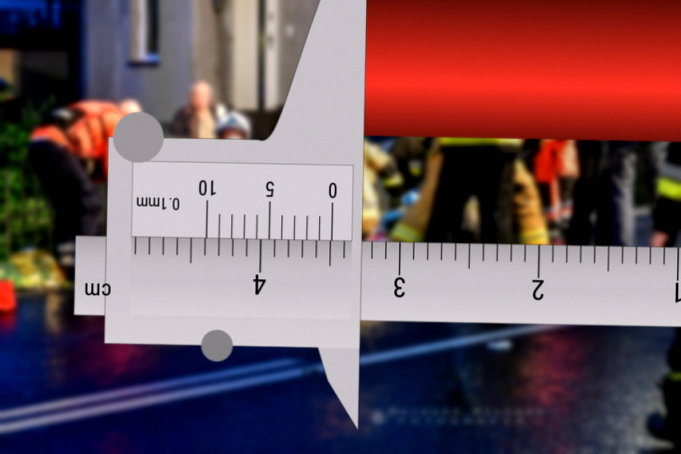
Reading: 34.9mm
